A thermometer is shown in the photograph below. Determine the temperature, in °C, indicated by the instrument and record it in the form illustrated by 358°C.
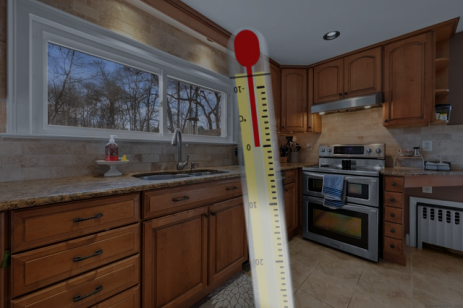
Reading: 0°C
